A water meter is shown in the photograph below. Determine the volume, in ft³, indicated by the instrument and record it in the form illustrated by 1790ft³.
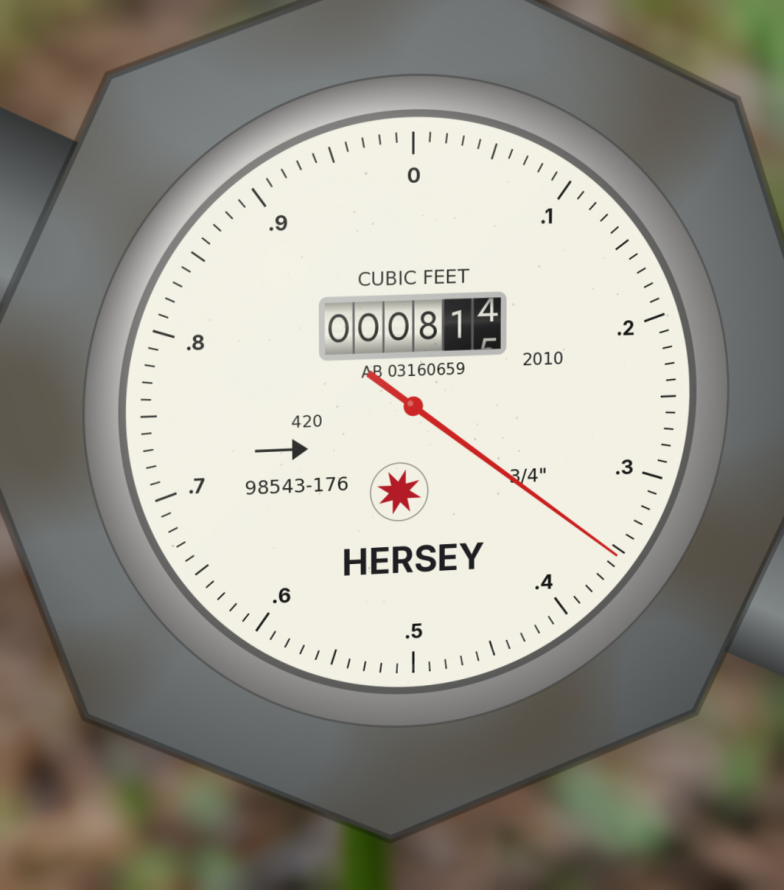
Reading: 814.35ft³
